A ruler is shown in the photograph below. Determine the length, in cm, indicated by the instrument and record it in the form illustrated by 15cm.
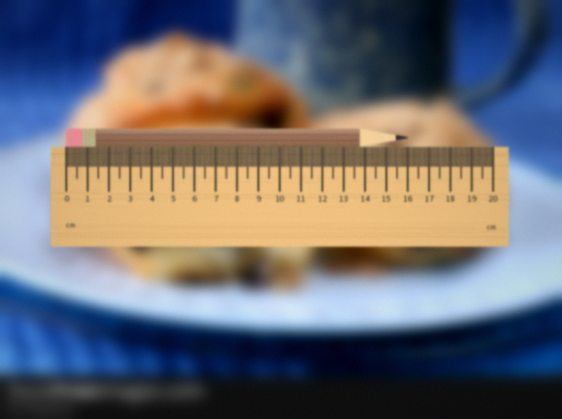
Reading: 16cm
